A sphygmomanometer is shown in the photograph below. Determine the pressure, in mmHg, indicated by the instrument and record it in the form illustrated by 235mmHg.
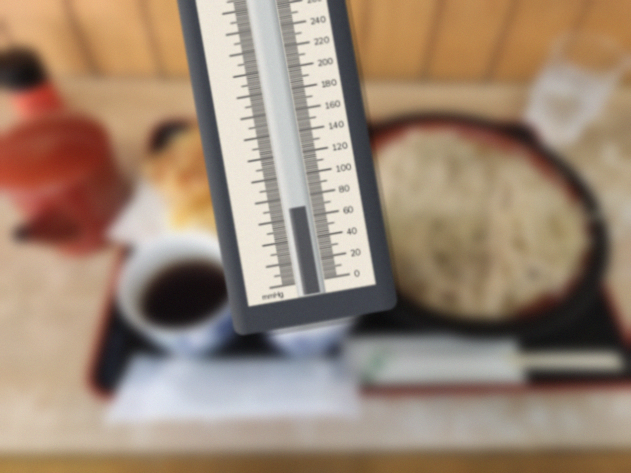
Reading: 70mmHg
